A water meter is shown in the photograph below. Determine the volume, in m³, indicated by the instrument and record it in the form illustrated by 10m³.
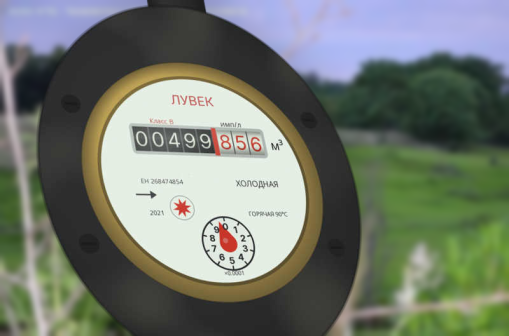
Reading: 499.8559m³
